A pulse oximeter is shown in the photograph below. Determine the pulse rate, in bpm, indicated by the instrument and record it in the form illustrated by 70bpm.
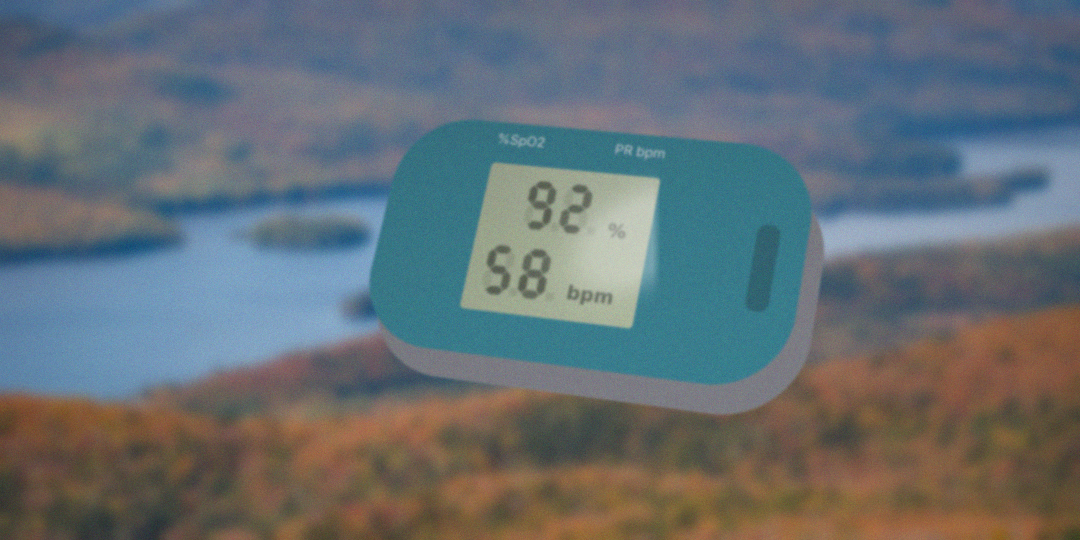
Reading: 58bpm
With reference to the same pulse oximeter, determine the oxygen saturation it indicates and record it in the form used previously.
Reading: 92%
